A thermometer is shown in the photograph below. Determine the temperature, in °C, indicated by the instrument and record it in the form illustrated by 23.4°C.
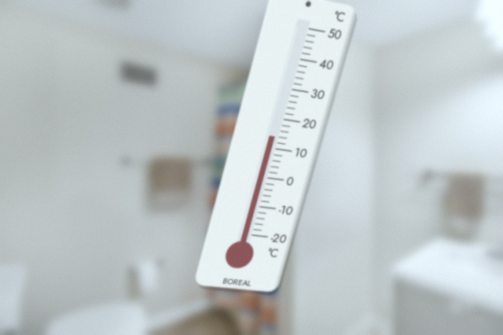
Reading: 14°C
